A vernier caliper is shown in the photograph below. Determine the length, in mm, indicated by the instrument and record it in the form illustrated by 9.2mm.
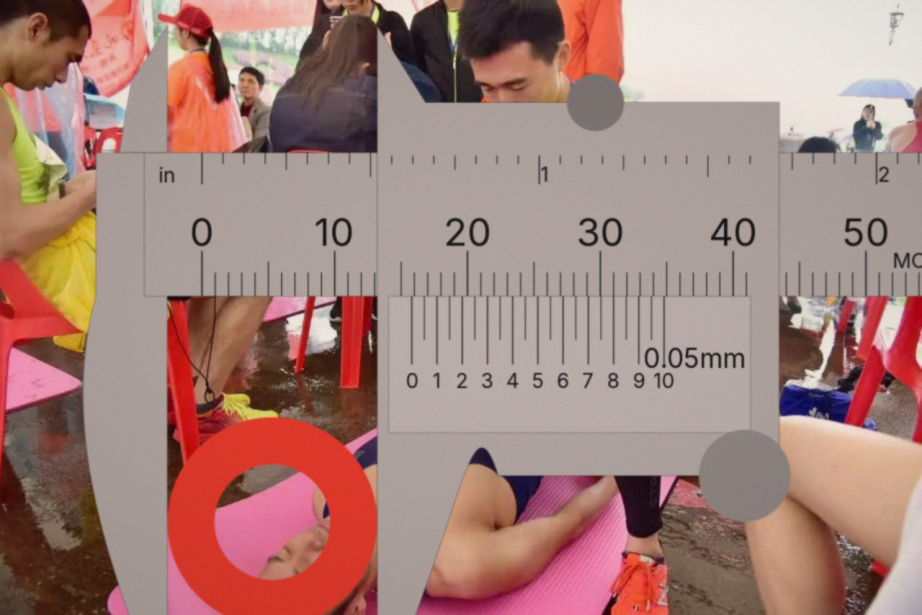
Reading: 15.8mm
